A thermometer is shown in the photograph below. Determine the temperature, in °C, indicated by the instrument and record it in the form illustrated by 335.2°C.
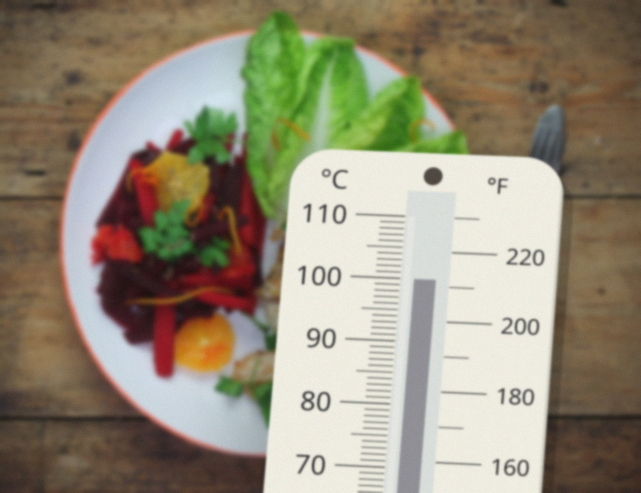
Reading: 100°C
